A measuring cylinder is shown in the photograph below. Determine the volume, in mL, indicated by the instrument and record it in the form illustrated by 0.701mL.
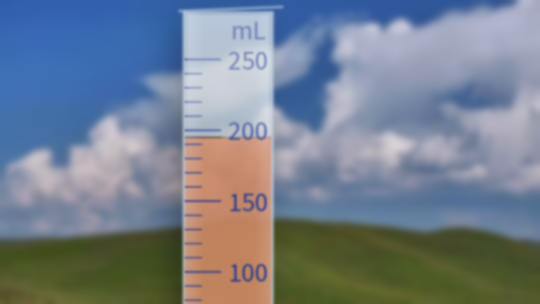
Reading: 195mL
